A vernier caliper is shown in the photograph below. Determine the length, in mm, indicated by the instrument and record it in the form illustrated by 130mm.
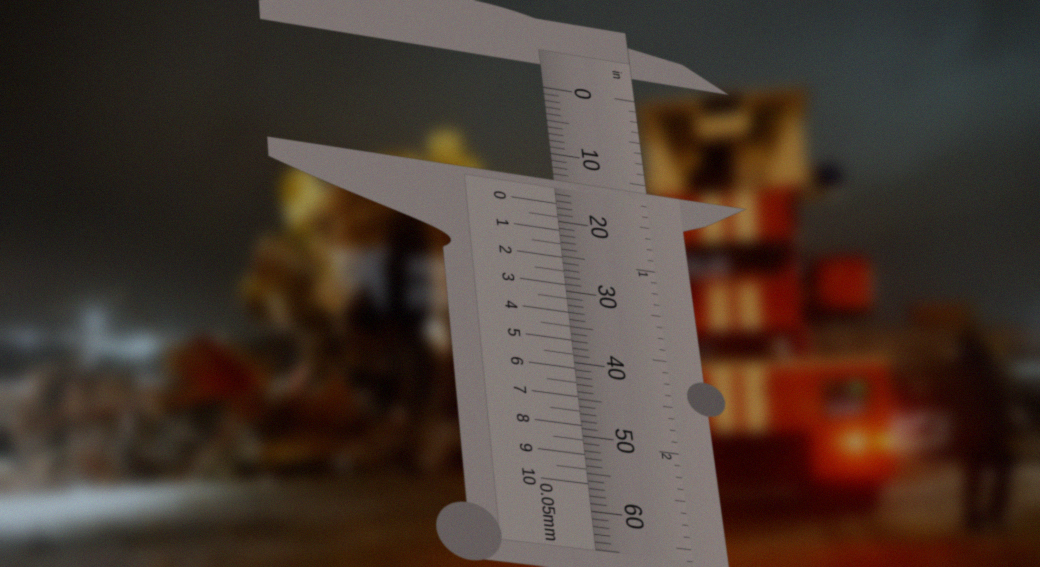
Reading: 17.4mm
